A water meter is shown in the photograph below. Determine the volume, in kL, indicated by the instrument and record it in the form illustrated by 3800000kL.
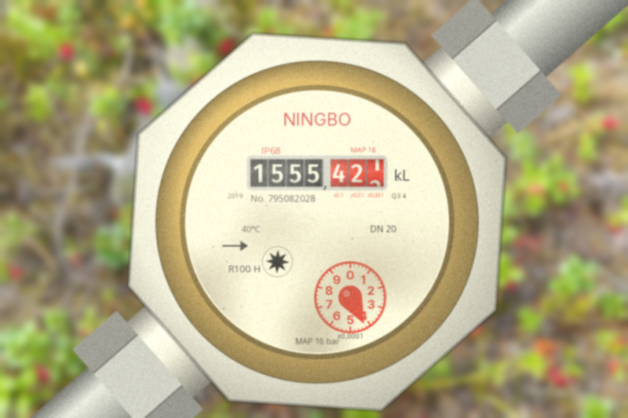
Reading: 1555.4214kL
